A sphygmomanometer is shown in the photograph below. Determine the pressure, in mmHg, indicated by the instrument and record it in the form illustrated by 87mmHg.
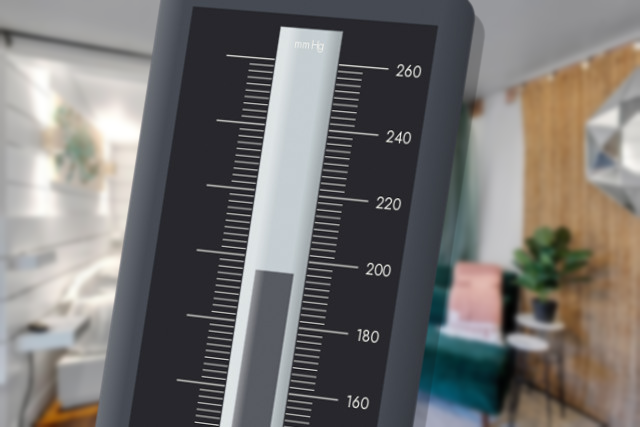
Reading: 196mmHg
